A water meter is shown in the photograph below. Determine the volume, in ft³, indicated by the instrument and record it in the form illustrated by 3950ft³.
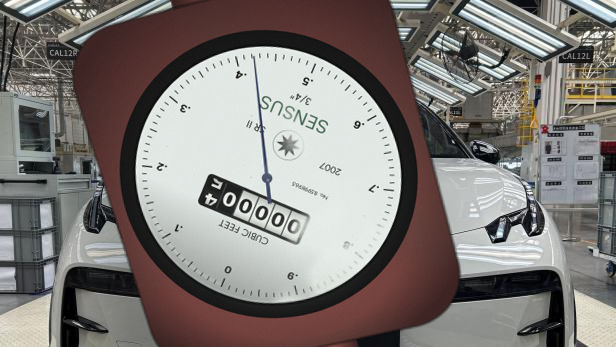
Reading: 4.42ft³
